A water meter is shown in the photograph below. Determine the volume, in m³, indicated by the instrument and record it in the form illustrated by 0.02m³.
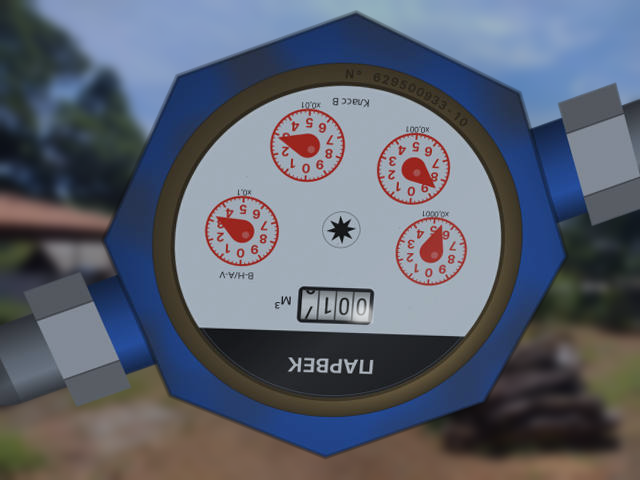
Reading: 17.3285m³
